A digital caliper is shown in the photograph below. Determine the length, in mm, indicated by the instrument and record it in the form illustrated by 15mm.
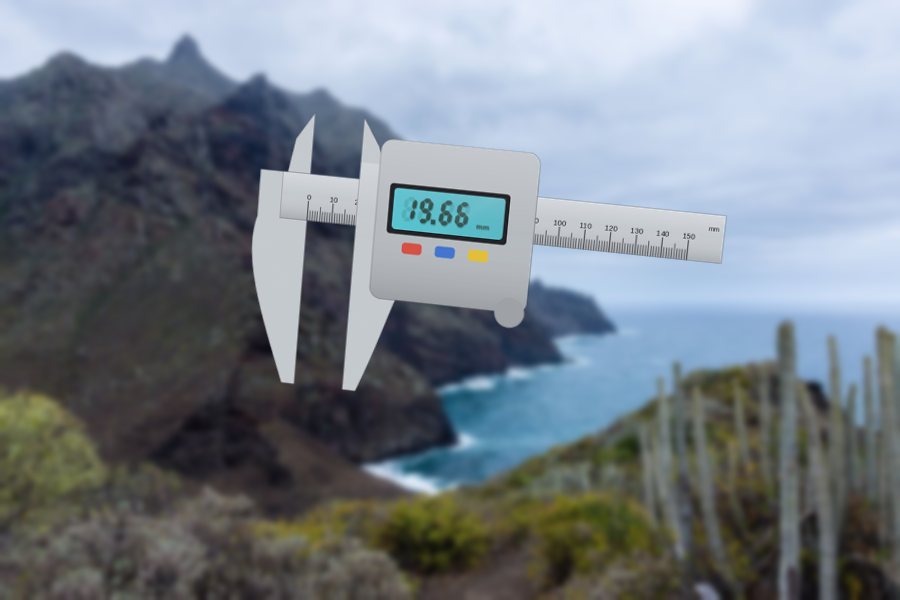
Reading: 19.66mm
